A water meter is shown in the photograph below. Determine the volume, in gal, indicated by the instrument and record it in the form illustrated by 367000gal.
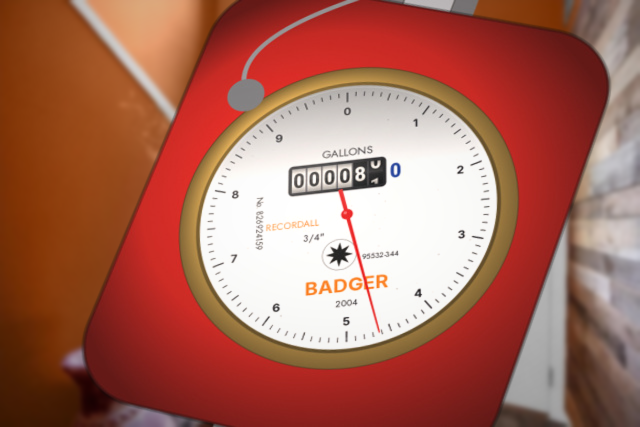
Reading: 804.6gal
